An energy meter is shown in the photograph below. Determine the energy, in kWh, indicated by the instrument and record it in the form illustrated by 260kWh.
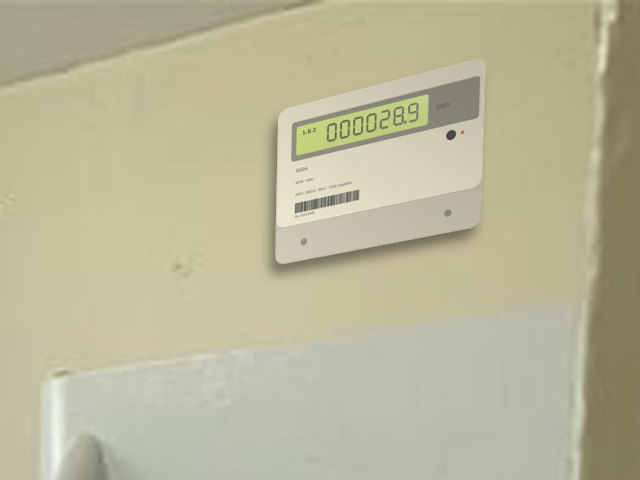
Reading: 28.9kWh
